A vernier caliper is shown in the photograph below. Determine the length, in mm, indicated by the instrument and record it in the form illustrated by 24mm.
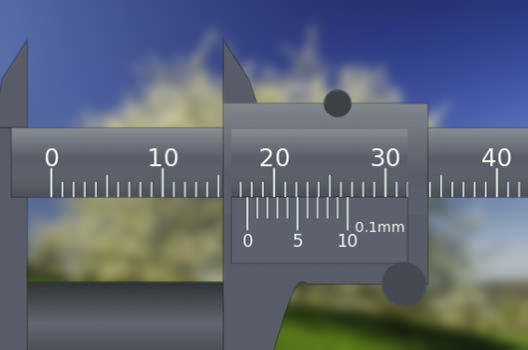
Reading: 17.6mm
